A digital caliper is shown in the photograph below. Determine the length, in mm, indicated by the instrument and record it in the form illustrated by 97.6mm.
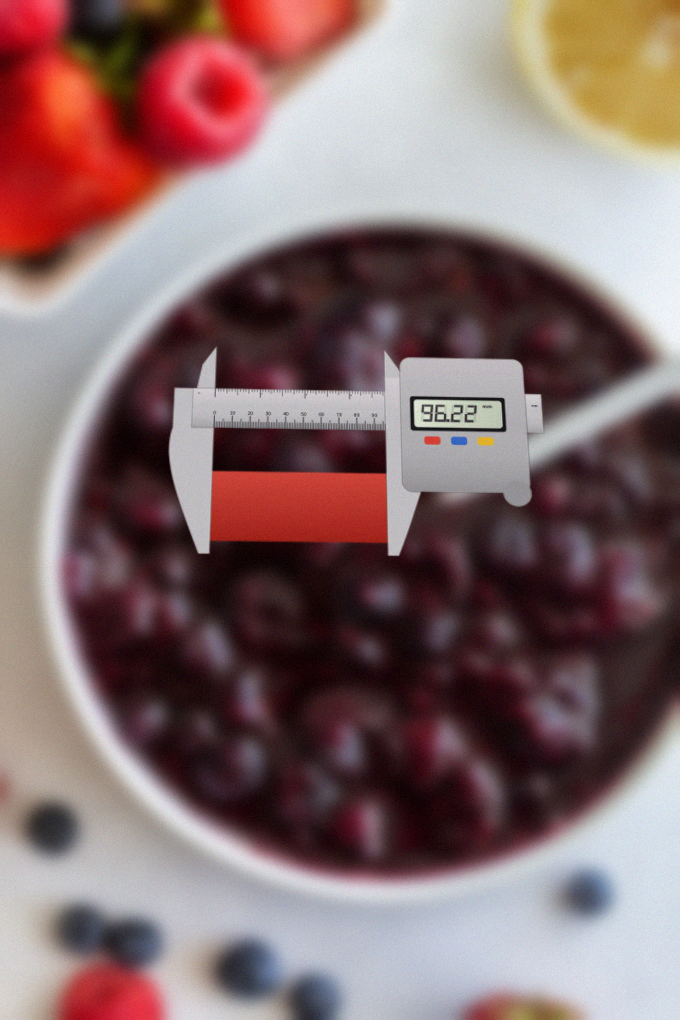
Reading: 96.22mm
